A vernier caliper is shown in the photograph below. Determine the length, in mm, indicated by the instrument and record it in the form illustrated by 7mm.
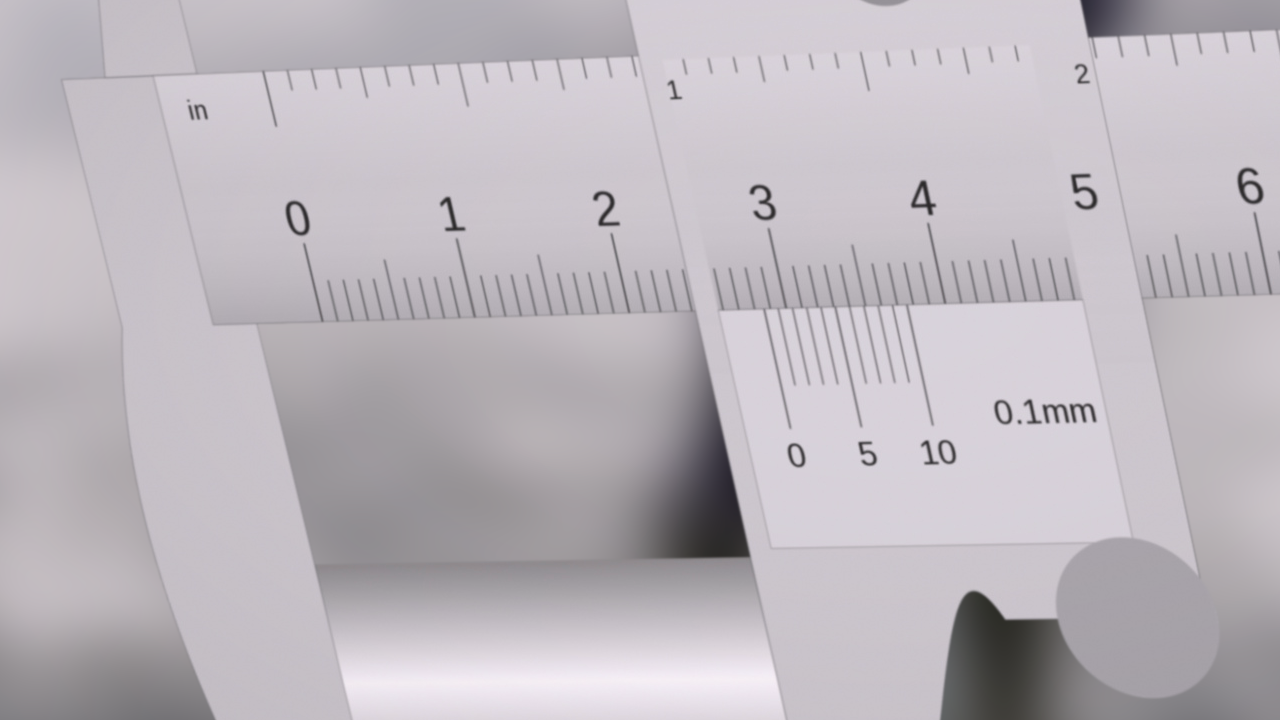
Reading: 28.6mm
